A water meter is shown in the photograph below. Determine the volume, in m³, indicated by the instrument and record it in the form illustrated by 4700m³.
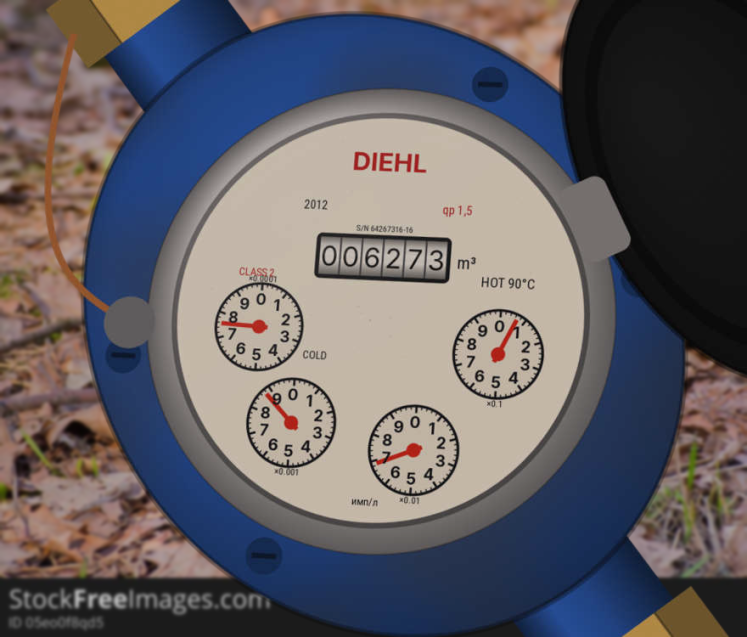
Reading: 6273.0687m³
